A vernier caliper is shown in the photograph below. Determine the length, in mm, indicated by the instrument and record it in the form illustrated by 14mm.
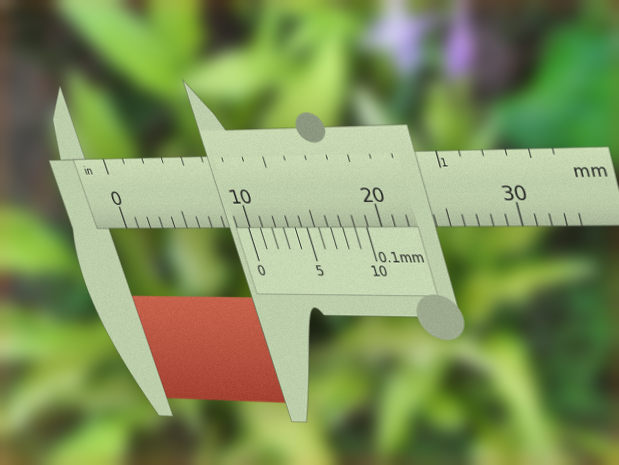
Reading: 9.9mm
